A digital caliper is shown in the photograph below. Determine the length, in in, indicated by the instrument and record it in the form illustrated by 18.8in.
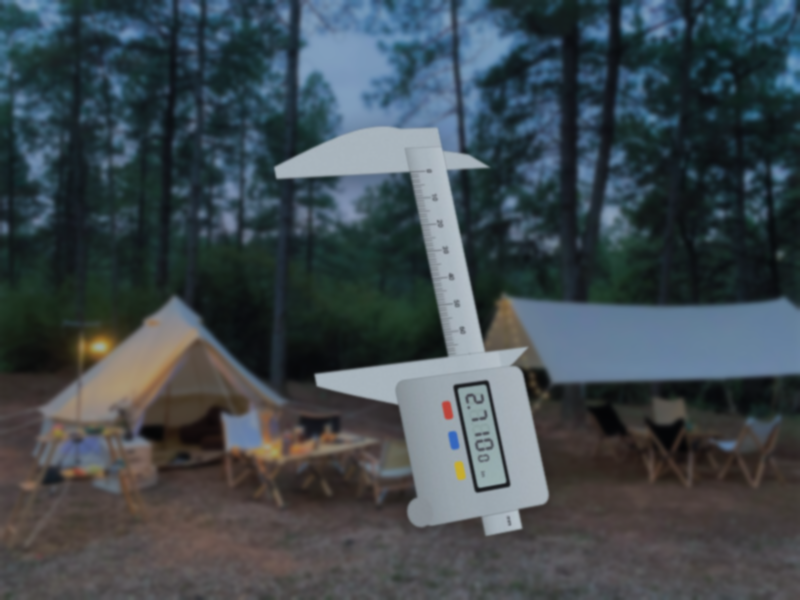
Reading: 2.7100in
